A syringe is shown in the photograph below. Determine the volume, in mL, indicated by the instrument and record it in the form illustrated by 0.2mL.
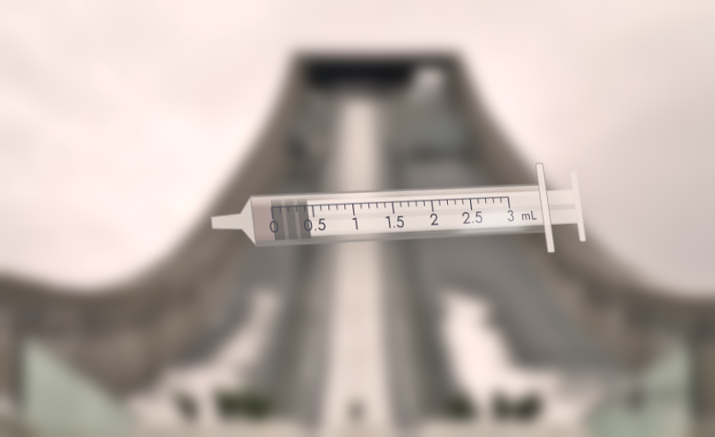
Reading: 0mL
